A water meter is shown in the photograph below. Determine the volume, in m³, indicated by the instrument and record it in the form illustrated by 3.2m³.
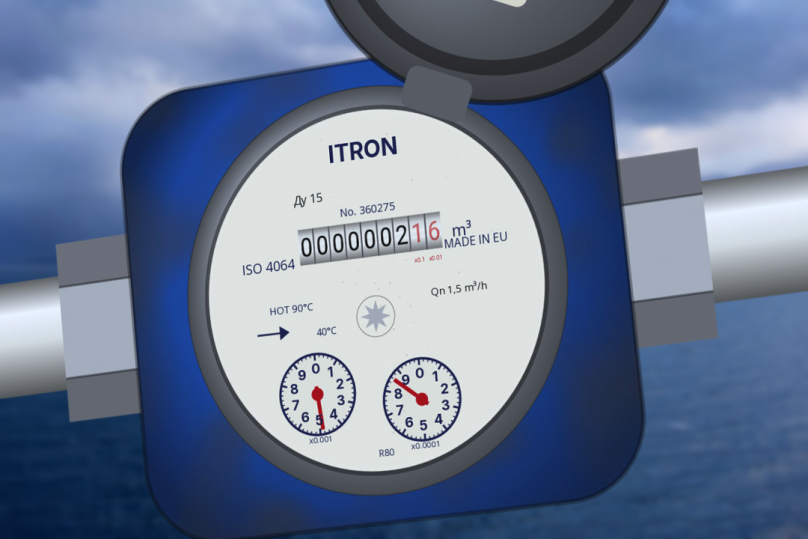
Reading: 2.1648m³
